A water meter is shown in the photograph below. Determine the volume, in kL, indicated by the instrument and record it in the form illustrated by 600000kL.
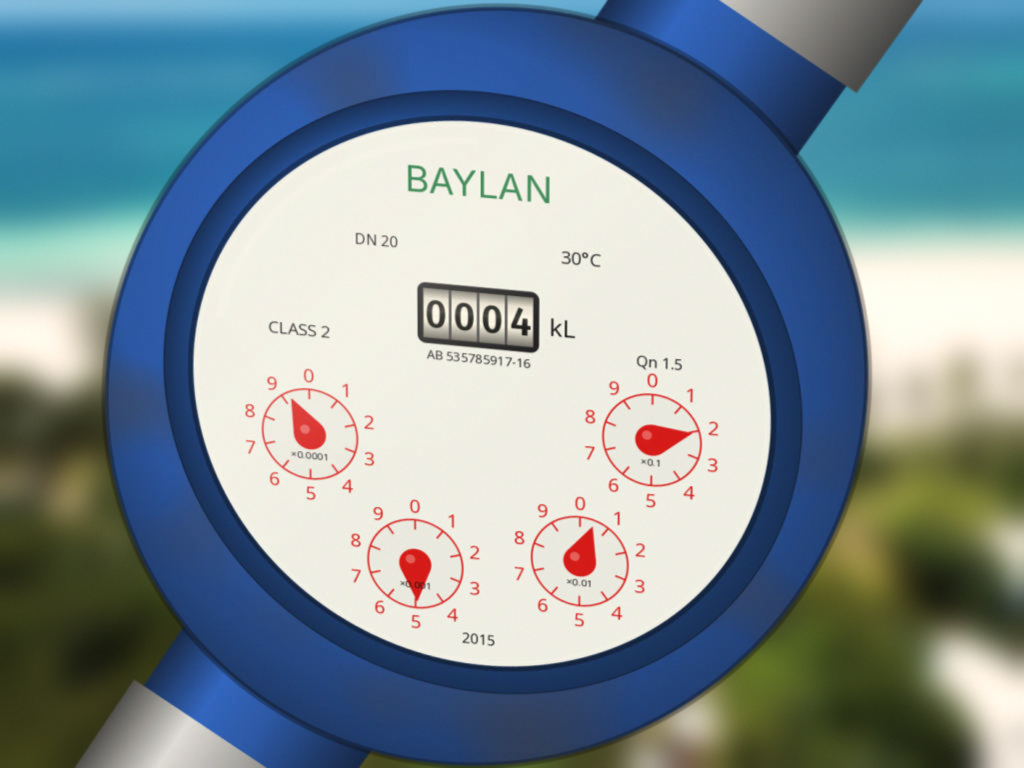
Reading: 4.2049kL
